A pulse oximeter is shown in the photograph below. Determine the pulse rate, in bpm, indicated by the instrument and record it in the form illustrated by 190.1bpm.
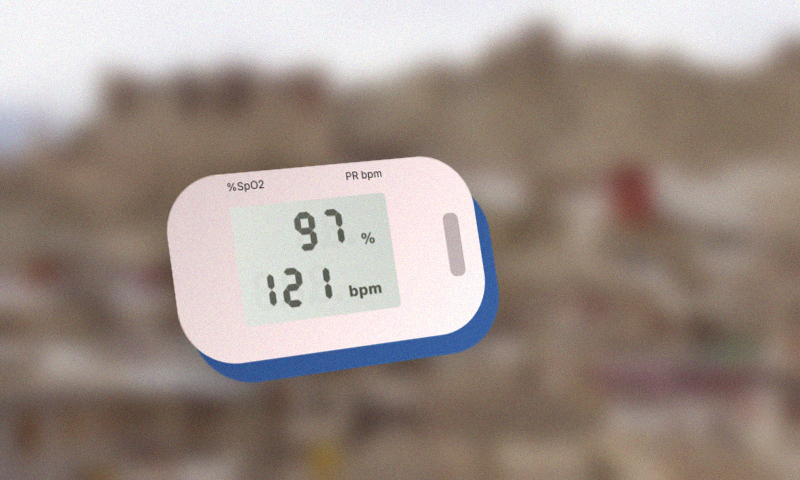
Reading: 121bpm
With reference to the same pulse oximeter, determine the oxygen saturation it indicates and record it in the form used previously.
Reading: 97%
